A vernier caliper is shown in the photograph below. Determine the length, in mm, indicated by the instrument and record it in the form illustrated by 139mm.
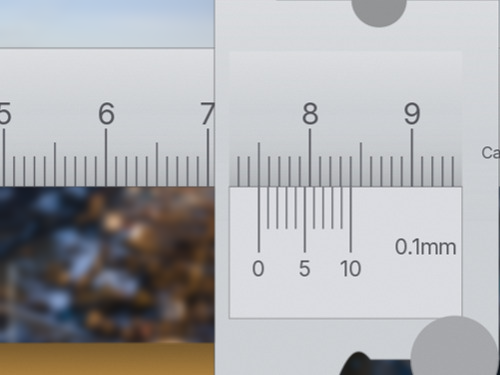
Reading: 75.0mm
